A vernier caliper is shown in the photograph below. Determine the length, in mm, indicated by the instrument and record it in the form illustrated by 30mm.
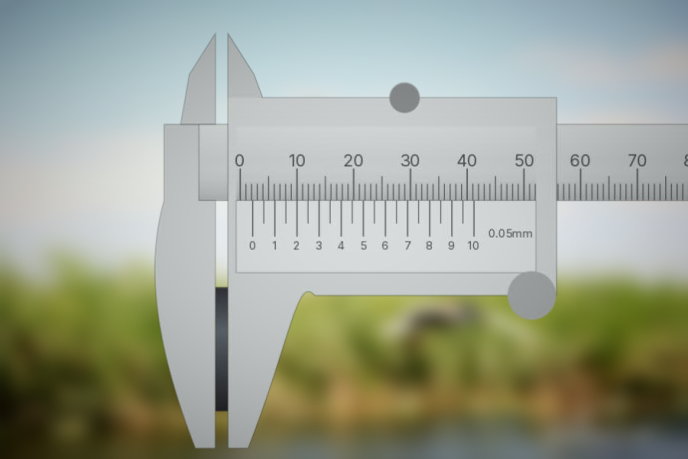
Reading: 2.2mm
